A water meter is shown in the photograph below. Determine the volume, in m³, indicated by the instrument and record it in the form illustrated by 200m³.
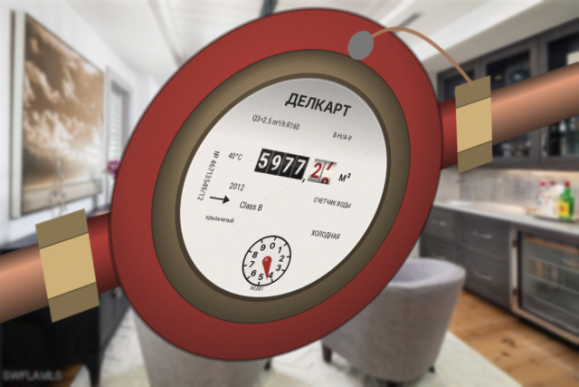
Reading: 5977.274m³
